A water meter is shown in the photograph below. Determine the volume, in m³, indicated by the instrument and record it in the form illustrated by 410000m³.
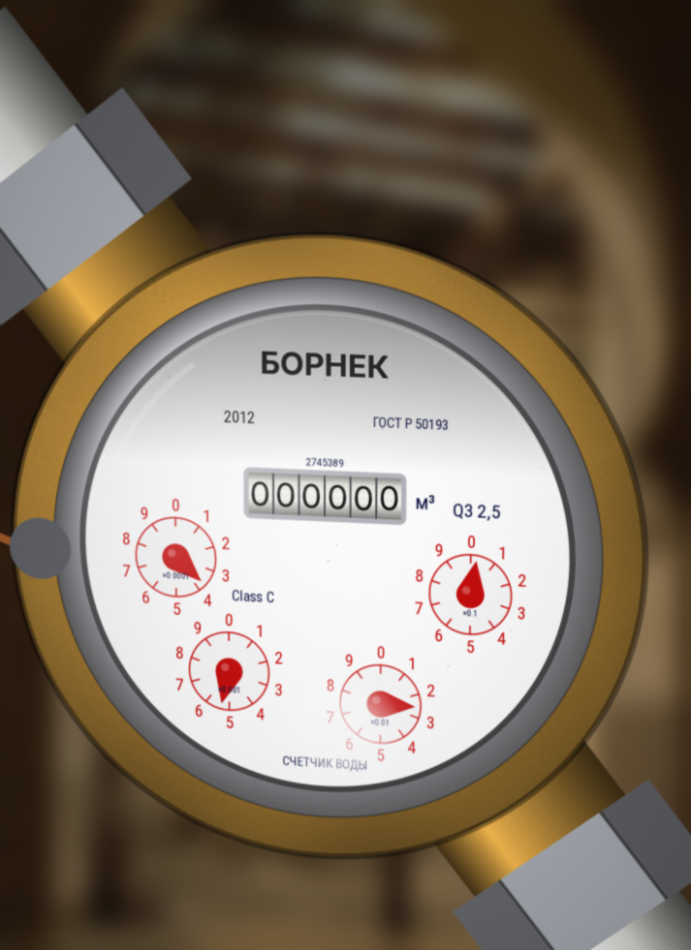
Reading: 0.0253m³
